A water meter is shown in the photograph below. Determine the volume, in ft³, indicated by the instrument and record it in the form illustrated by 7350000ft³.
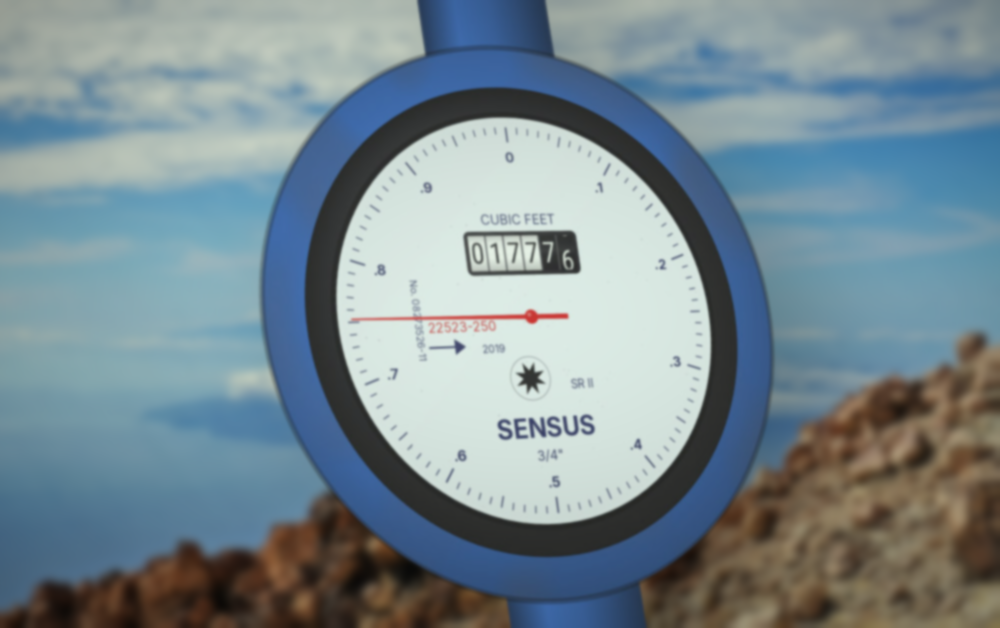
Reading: 17775.75ft³
